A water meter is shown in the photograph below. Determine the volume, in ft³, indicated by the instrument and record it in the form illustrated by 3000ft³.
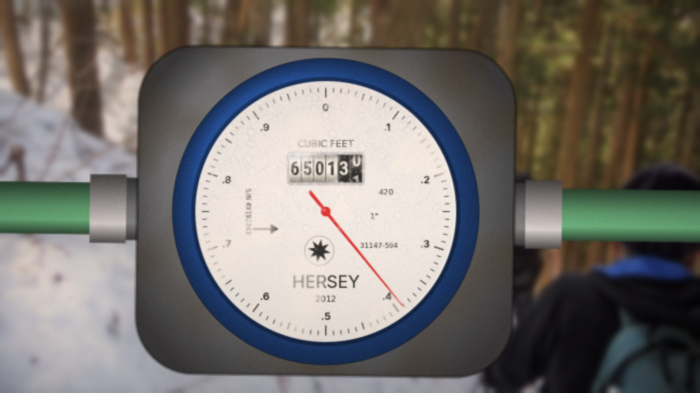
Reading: 650130.39ft³
